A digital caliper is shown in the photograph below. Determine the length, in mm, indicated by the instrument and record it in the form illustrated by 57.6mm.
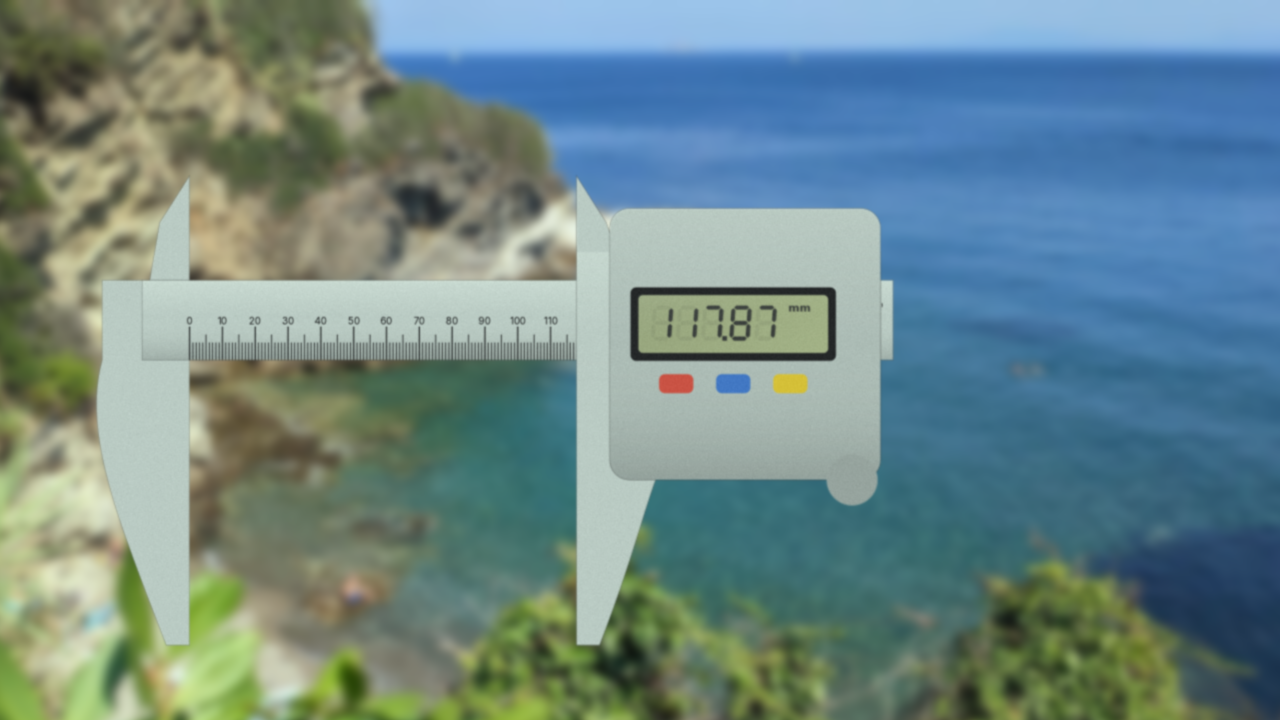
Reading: 117.87mm
